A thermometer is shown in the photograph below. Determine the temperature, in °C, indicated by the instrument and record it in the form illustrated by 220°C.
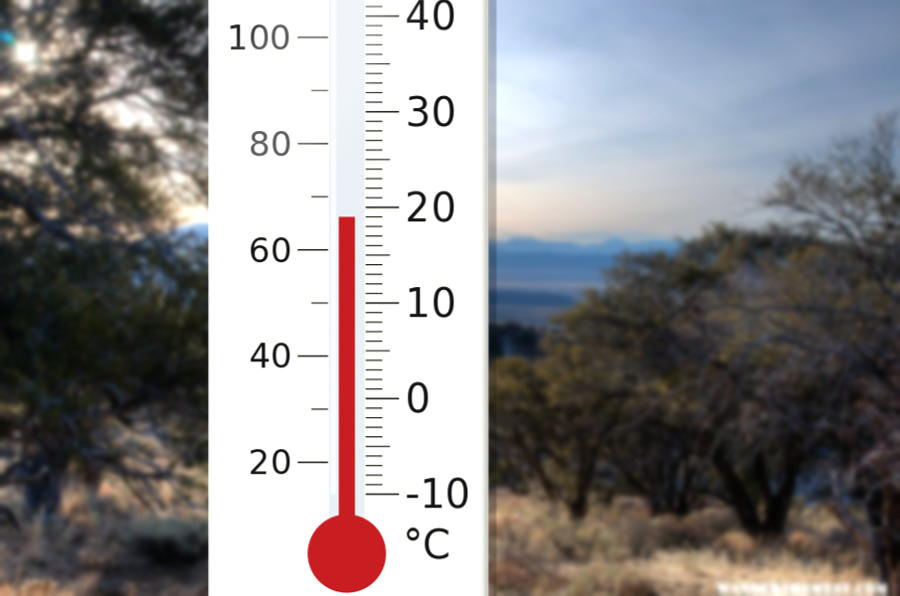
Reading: 19°C
